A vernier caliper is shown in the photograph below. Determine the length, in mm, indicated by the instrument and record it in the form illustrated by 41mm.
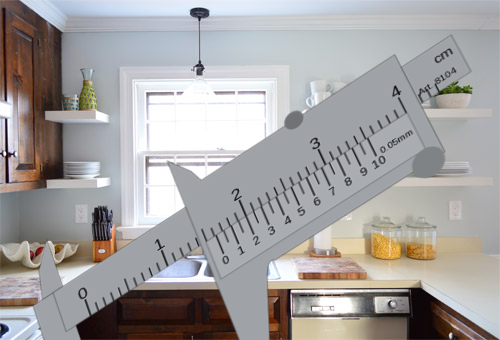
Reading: 16.2mm
